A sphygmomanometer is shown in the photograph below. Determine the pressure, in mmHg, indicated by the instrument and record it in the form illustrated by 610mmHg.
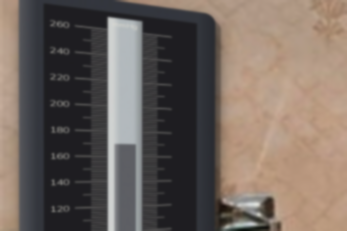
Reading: 170mmHg
